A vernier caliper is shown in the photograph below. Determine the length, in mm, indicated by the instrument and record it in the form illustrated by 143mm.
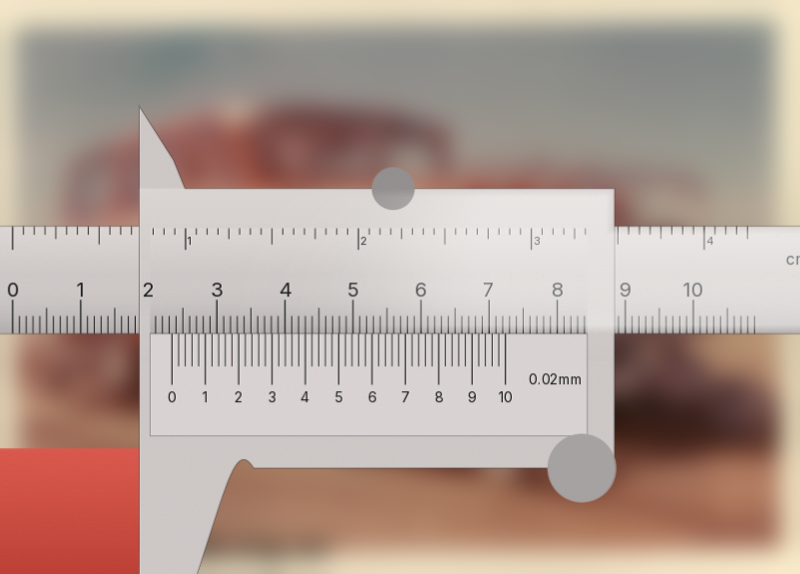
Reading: 23.4mm
